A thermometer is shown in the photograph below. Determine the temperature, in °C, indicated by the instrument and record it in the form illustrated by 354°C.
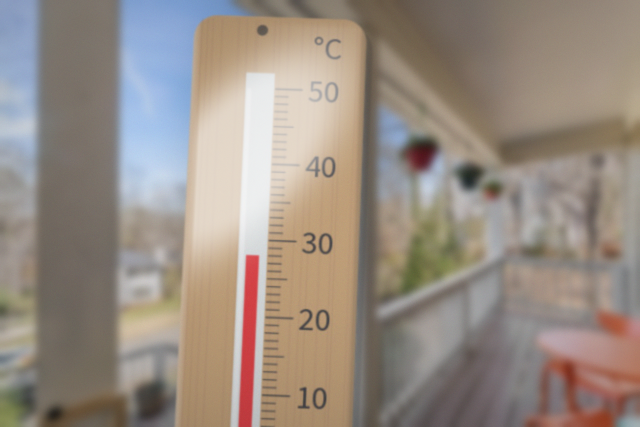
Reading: 28°C
